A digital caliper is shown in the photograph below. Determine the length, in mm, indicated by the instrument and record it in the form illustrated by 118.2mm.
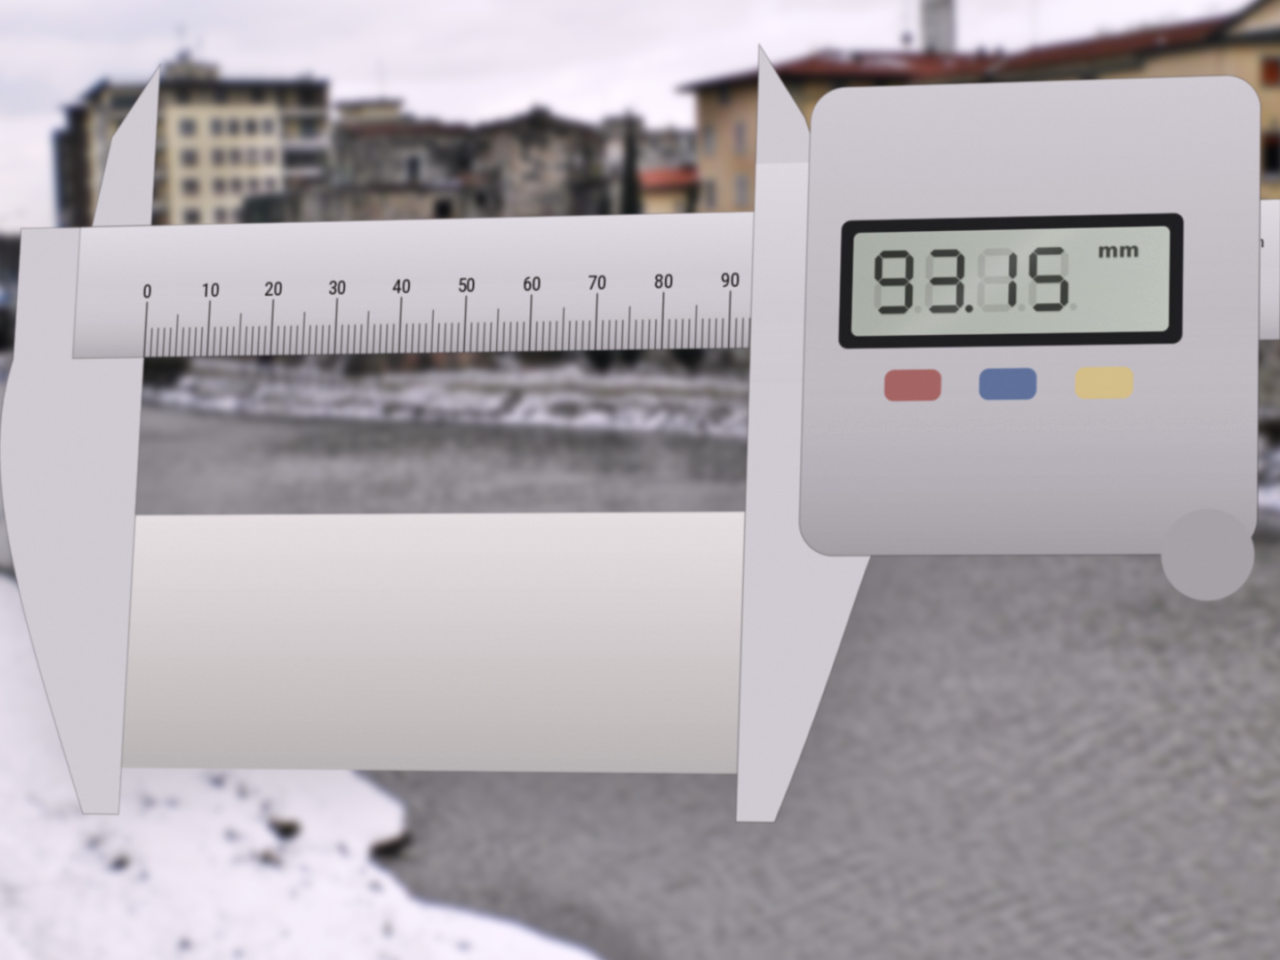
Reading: 93.15mm
